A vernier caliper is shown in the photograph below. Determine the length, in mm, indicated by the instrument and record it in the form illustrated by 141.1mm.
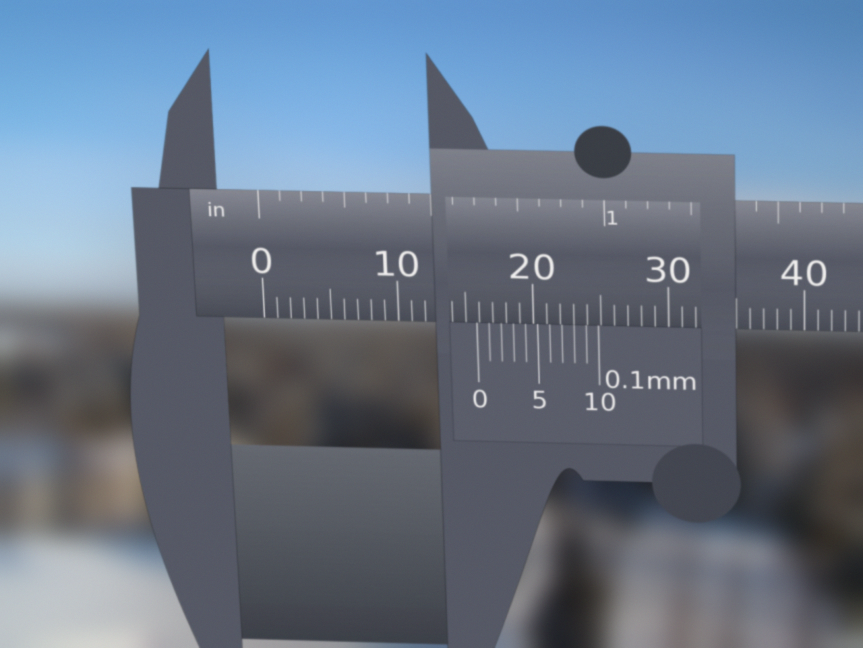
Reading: 15.8mm
